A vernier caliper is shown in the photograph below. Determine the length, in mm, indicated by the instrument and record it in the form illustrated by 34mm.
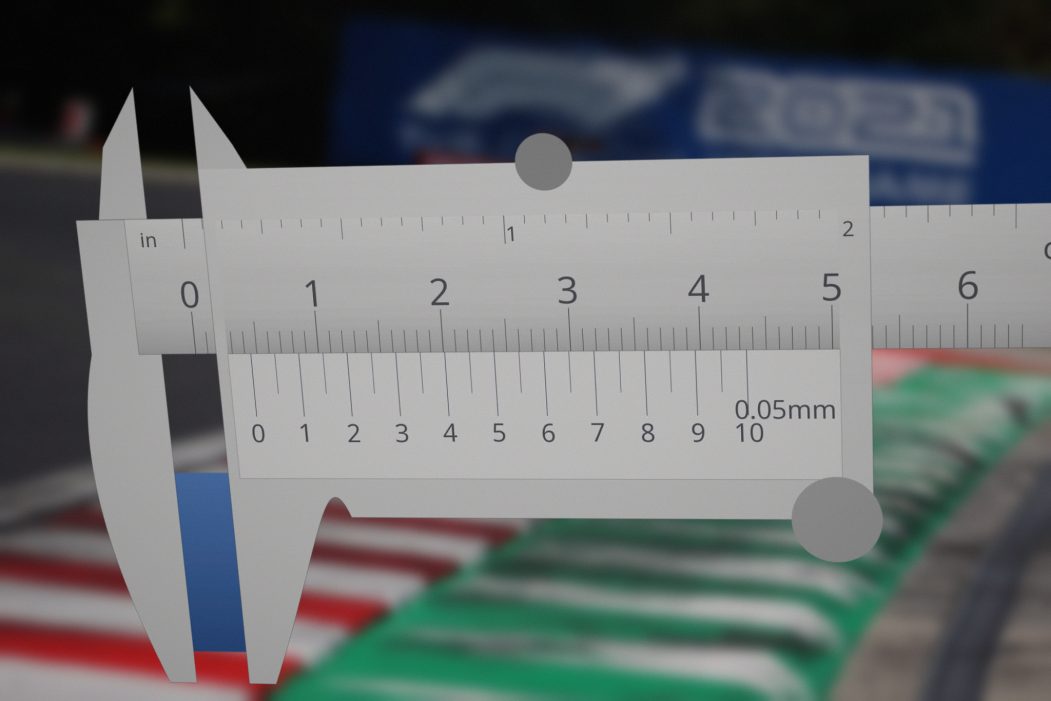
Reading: 4.5mm
